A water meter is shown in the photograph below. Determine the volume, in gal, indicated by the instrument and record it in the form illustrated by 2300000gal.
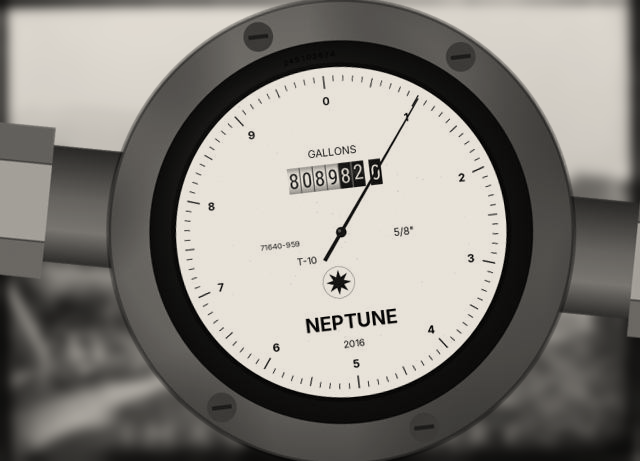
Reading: 8089821.0gal
